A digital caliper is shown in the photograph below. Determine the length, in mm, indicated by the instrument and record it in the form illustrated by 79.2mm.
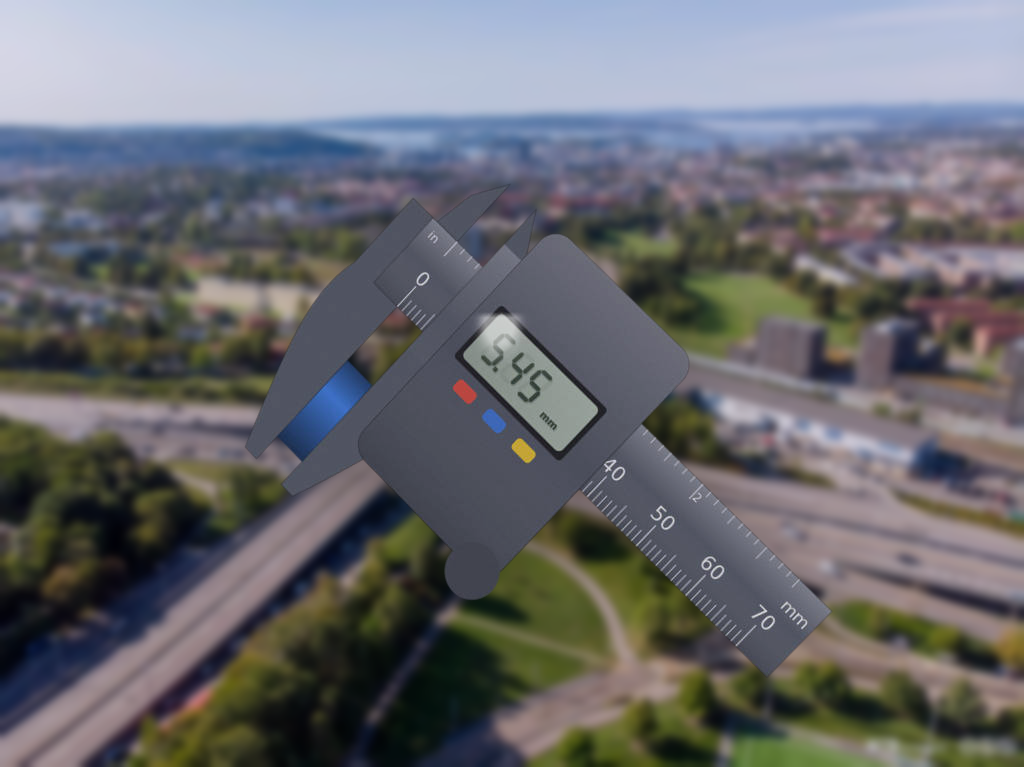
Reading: 5.45mm
